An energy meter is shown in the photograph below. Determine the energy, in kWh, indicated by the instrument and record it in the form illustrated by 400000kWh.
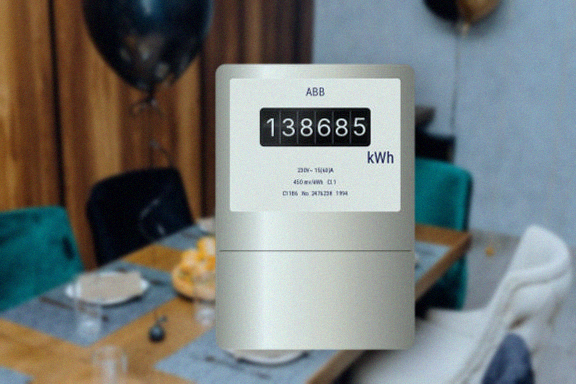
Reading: 138685kWh
